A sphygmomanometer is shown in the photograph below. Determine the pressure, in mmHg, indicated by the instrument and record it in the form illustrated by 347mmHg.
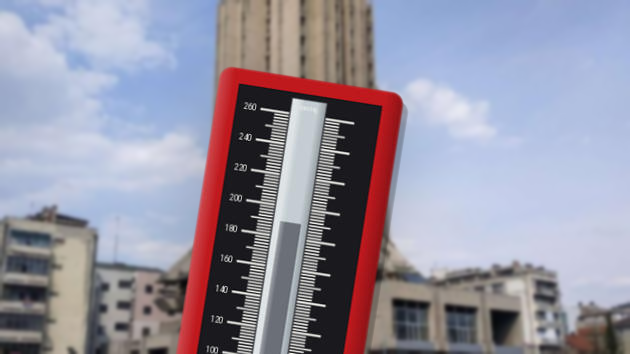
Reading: 190mmHg
